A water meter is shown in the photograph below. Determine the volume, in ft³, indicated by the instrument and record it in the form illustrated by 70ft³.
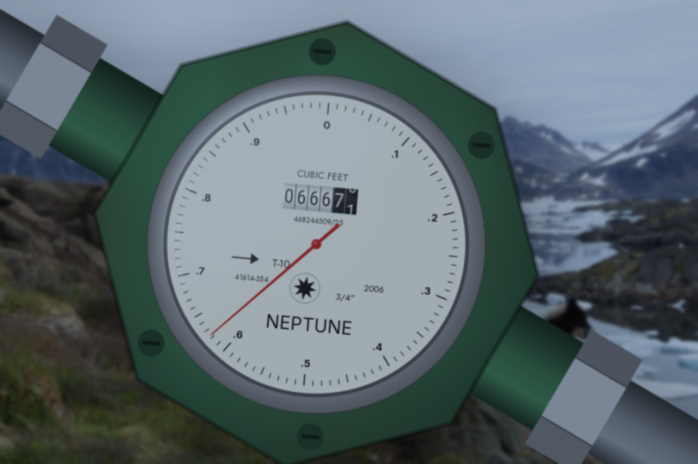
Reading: 66670.62ft³
